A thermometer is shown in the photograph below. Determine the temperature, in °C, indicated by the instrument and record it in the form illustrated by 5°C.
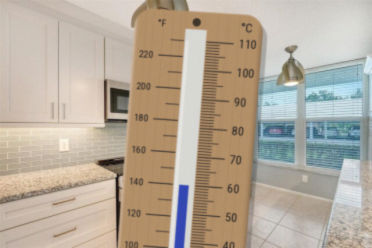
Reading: 60°C
